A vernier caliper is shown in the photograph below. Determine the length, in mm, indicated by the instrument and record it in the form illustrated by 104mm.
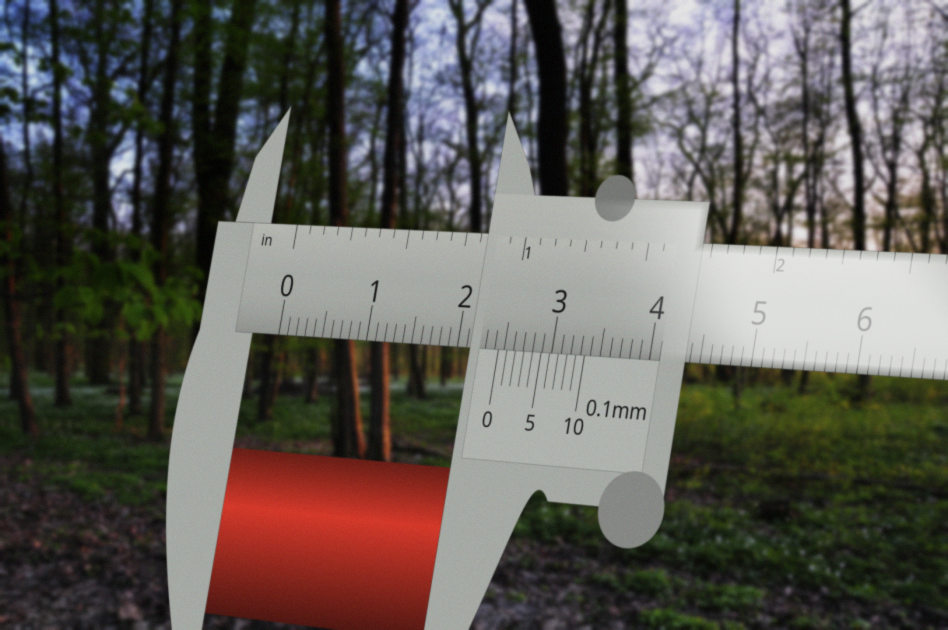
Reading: 24.4mm
